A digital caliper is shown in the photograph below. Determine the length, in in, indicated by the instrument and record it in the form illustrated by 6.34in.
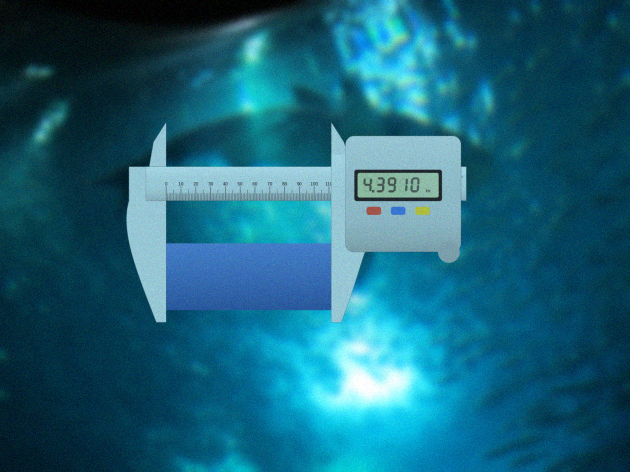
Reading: 4.3910in
